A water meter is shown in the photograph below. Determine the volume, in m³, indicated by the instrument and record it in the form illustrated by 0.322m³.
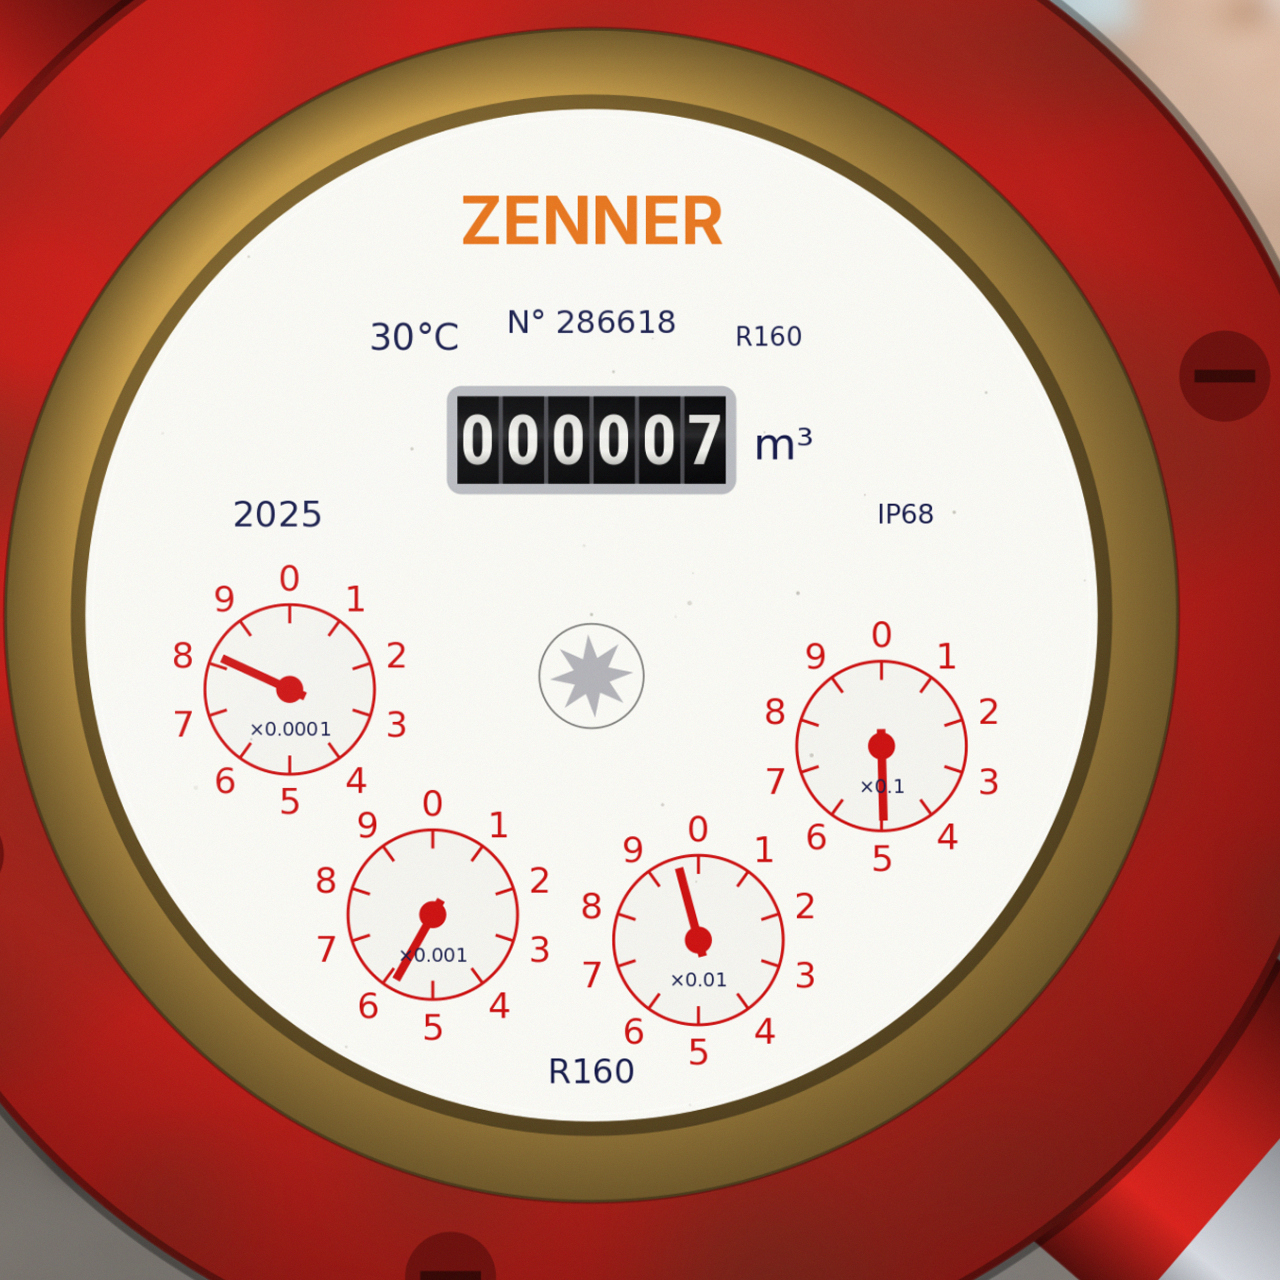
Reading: 7.4958m³
